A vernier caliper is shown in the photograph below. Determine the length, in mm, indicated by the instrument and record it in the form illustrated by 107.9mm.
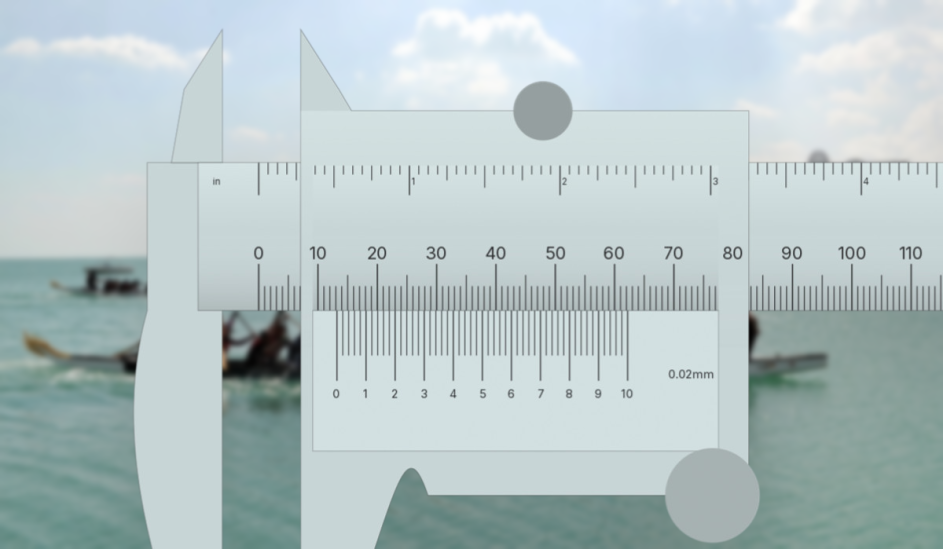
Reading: 13.2mm
